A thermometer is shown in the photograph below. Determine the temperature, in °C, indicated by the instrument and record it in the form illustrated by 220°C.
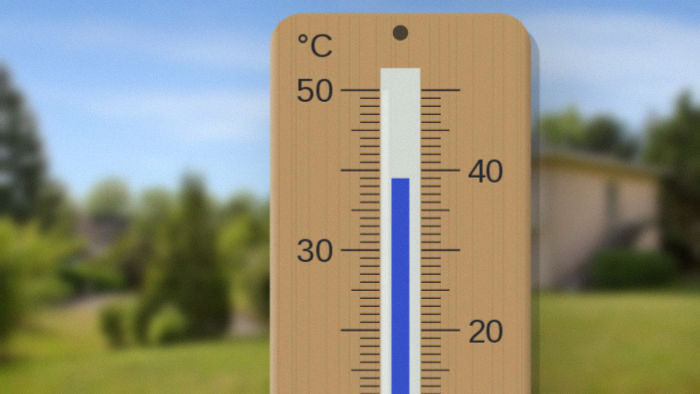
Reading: 39°C
